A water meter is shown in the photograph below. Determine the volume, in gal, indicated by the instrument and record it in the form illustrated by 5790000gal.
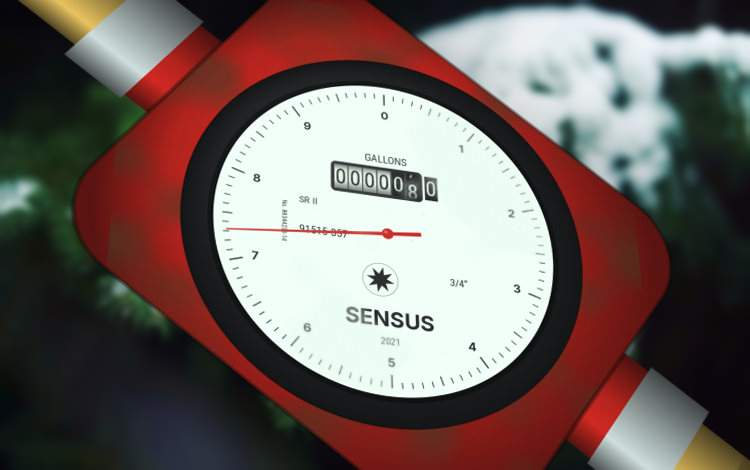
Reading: 77.3gal
